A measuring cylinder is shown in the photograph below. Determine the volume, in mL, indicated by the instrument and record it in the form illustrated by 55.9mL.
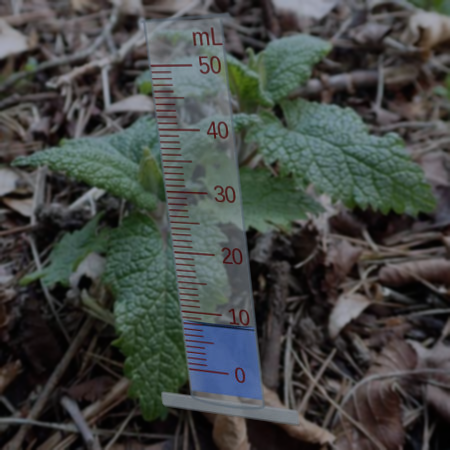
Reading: 8mL
